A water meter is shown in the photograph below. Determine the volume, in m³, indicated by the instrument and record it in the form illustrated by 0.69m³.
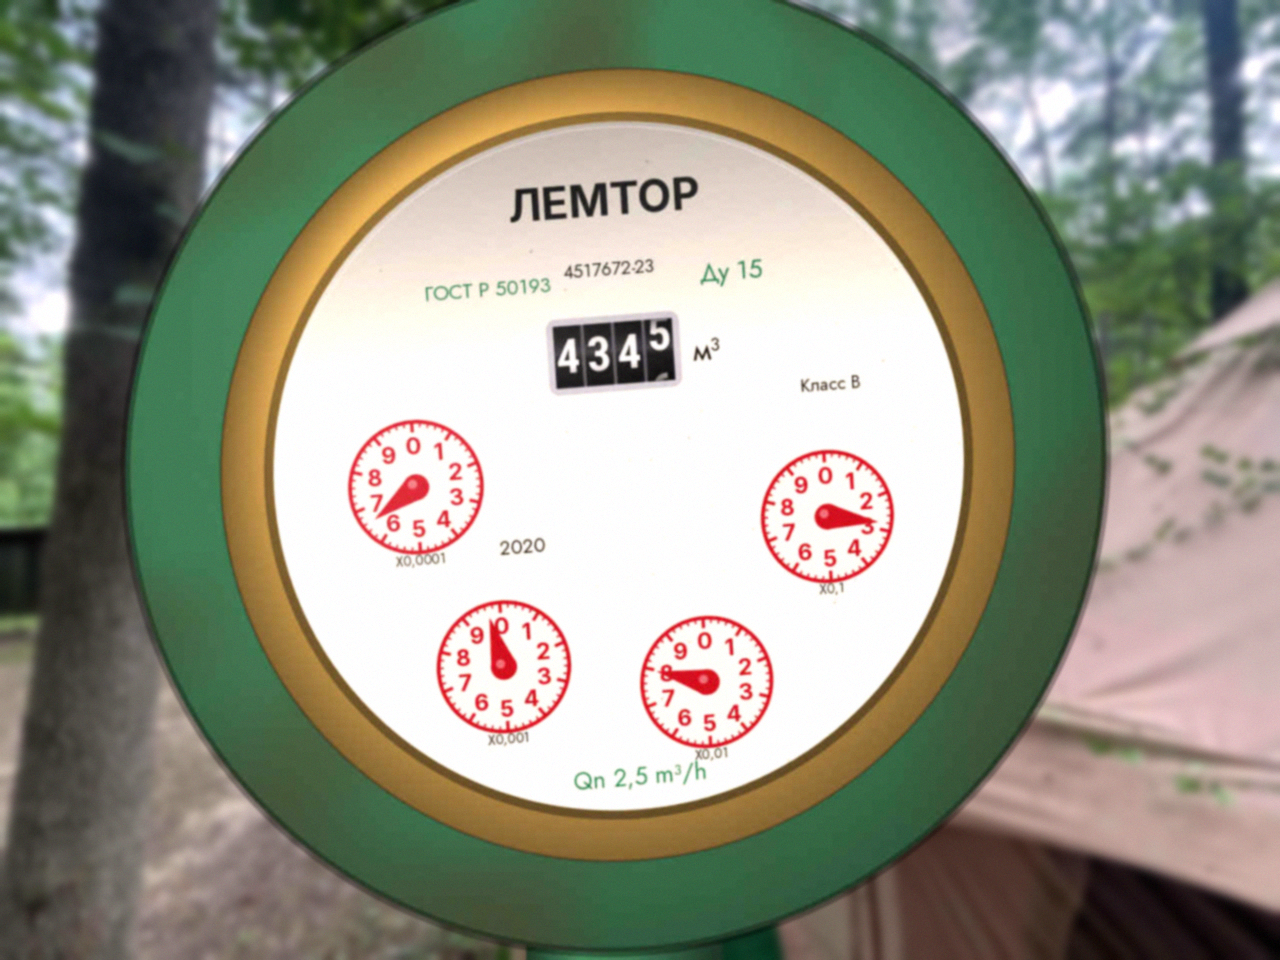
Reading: 4345.2796m³
